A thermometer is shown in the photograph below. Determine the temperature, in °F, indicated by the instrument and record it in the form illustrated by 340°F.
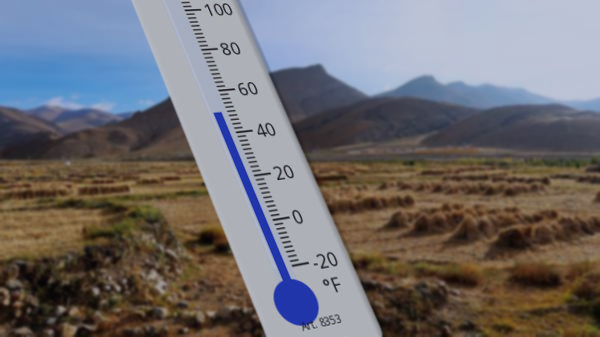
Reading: 50°F
